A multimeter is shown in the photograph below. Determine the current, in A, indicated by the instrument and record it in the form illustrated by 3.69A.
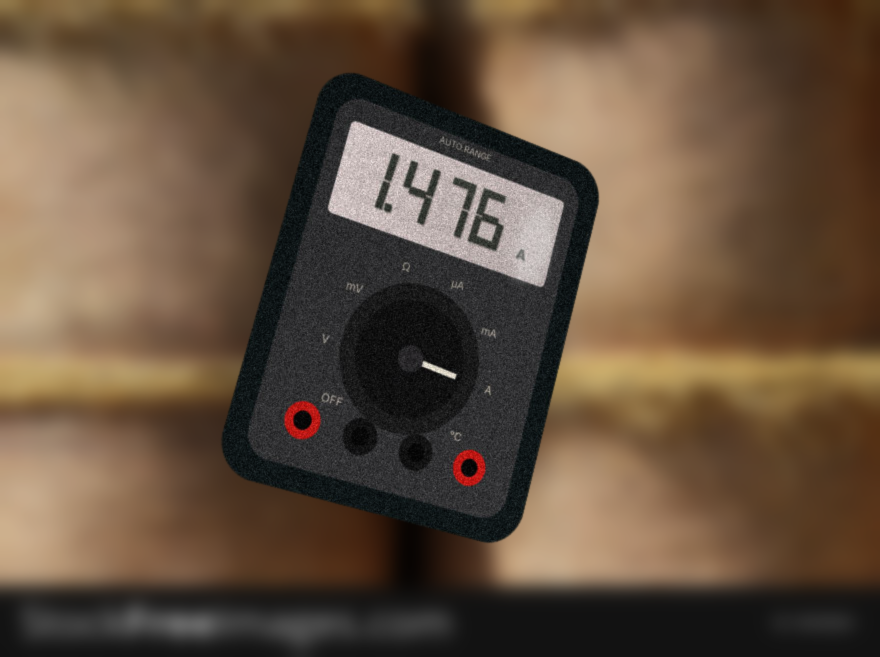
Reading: 1.476A
